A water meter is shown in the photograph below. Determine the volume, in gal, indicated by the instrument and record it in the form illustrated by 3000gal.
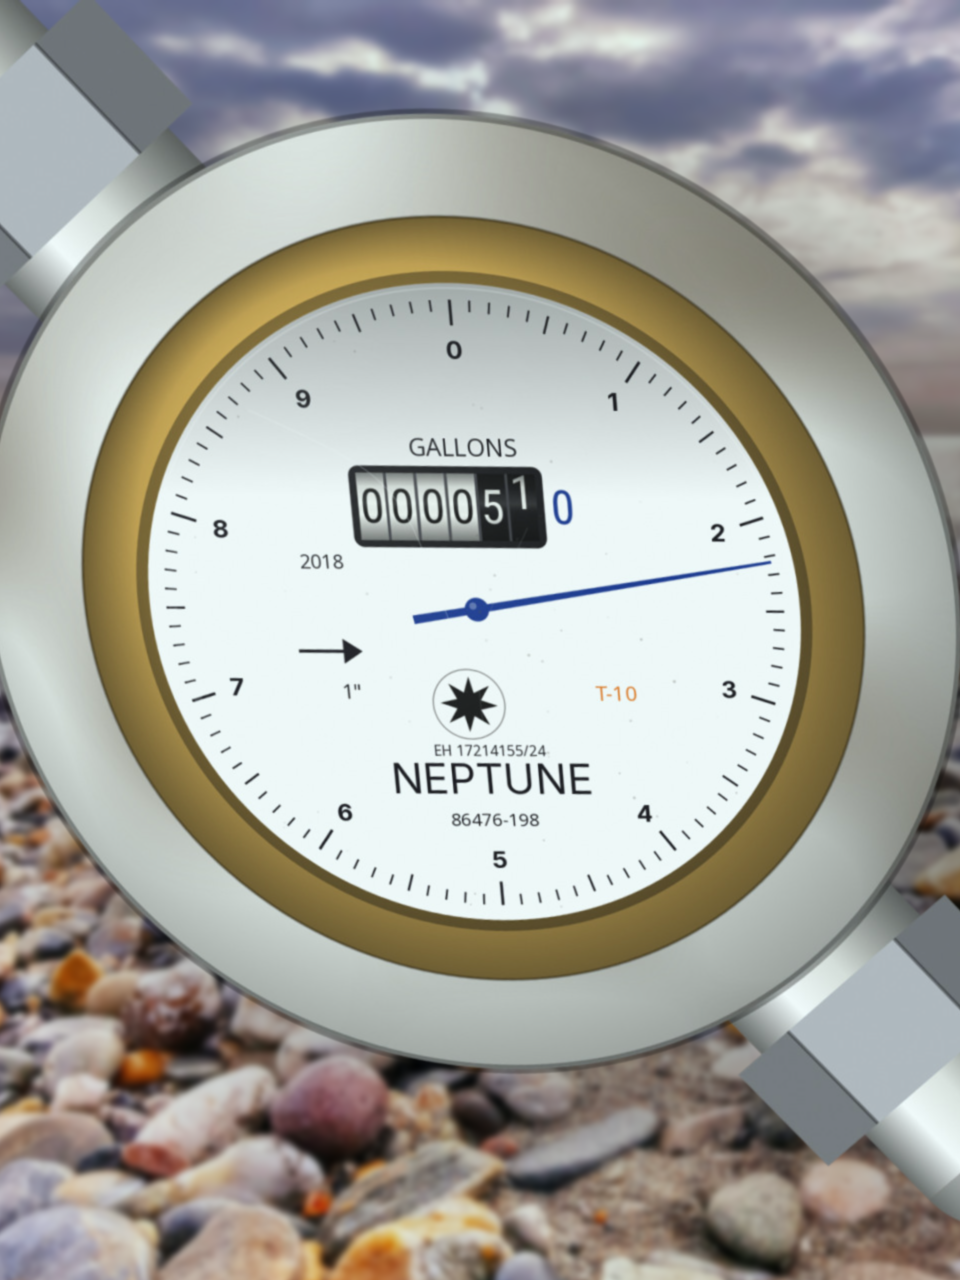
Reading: 512.2gal
